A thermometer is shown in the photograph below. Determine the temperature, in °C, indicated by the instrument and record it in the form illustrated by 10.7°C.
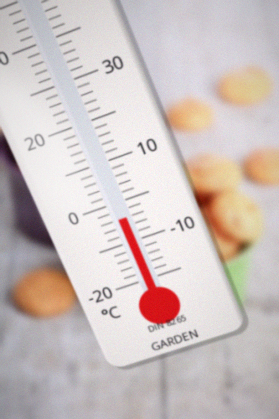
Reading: -4°C
